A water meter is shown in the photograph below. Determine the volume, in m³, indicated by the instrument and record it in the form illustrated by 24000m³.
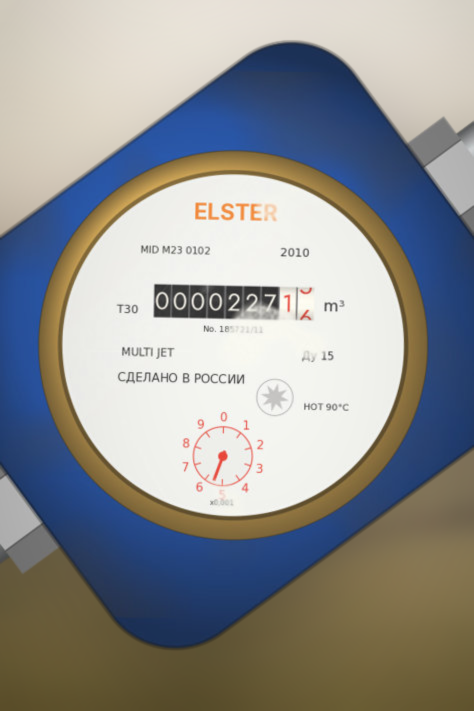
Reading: 227.155m³
